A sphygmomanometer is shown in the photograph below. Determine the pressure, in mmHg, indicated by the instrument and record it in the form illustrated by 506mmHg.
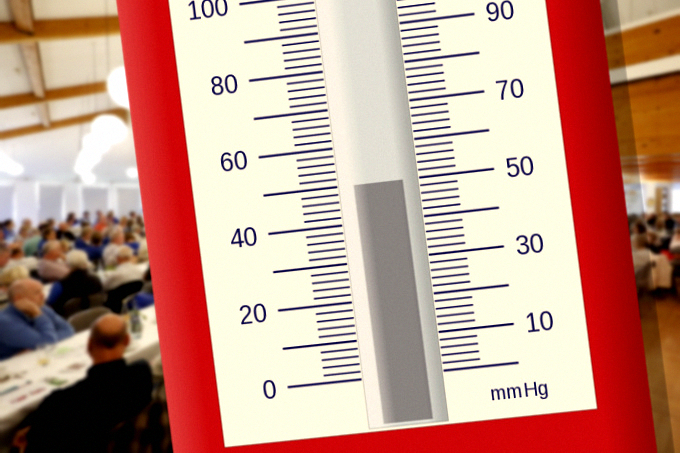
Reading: 50mmHg
